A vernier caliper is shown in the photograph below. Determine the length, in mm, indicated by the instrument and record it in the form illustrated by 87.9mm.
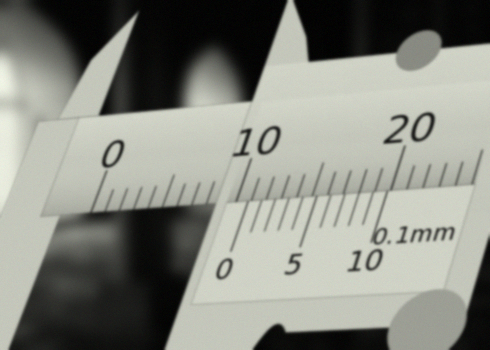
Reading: 10.8mm
